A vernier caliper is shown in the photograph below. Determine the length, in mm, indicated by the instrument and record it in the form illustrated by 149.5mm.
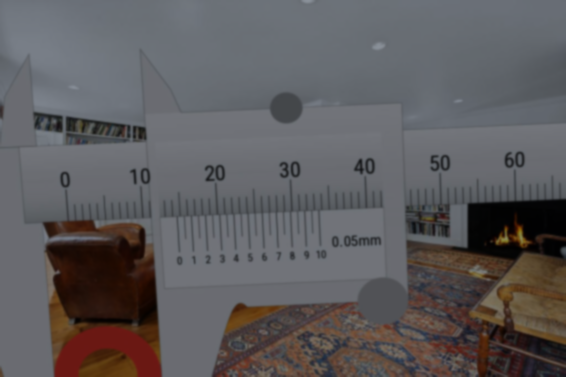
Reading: 14.6mm
